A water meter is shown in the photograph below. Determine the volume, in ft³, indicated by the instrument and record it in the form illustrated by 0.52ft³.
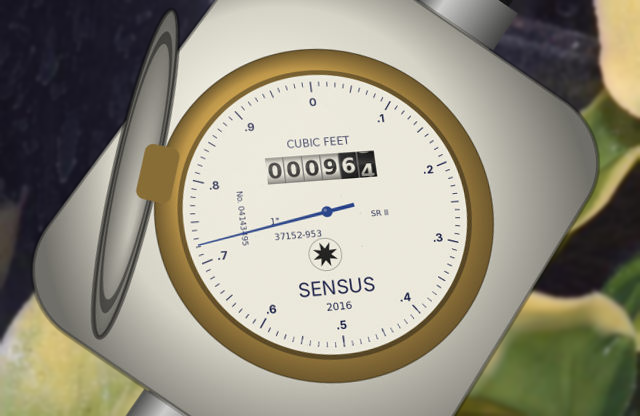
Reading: 963.72ft³
